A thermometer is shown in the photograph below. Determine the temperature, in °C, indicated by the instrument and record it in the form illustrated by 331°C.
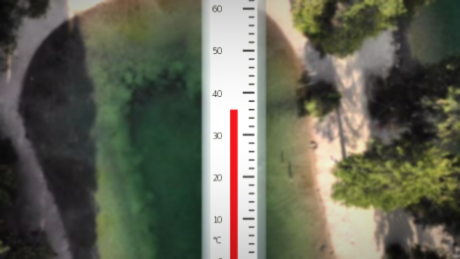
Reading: 36°C
